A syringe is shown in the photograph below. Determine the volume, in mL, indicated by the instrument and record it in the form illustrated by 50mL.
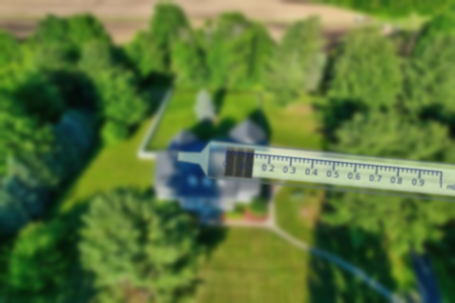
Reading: 0mL
